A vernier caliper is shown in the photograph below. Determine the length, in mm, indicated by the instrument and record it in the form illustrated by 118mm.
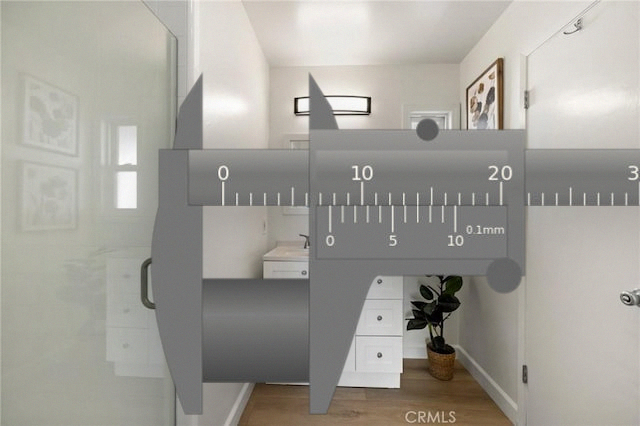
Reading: 7.7mm
